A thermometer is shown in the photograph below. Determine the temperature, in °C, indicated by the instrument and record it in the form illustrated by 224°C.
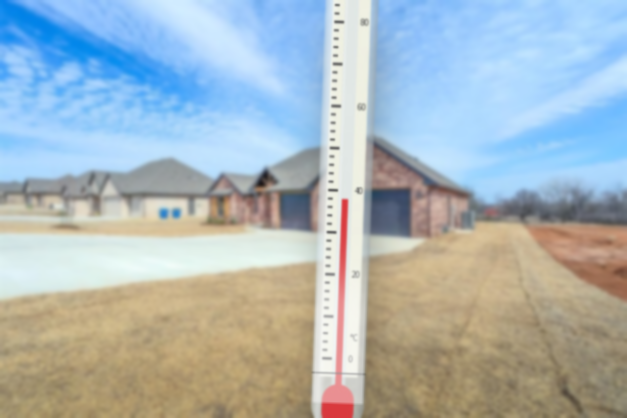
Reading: 38°C
